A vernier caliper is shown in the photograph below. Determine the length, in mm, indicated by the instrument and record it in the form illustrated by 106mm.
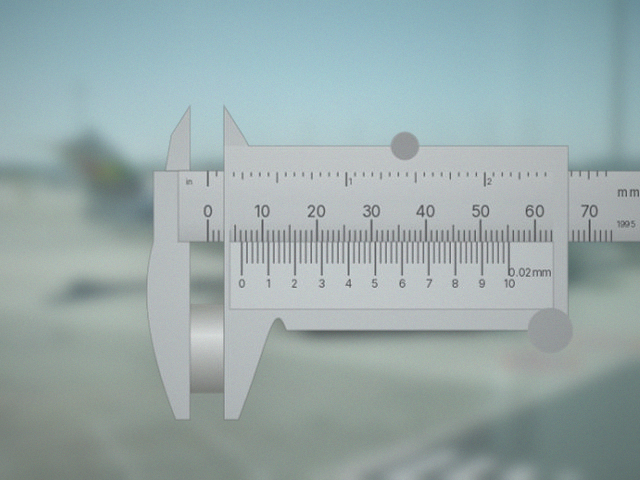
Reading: 6.2mm
